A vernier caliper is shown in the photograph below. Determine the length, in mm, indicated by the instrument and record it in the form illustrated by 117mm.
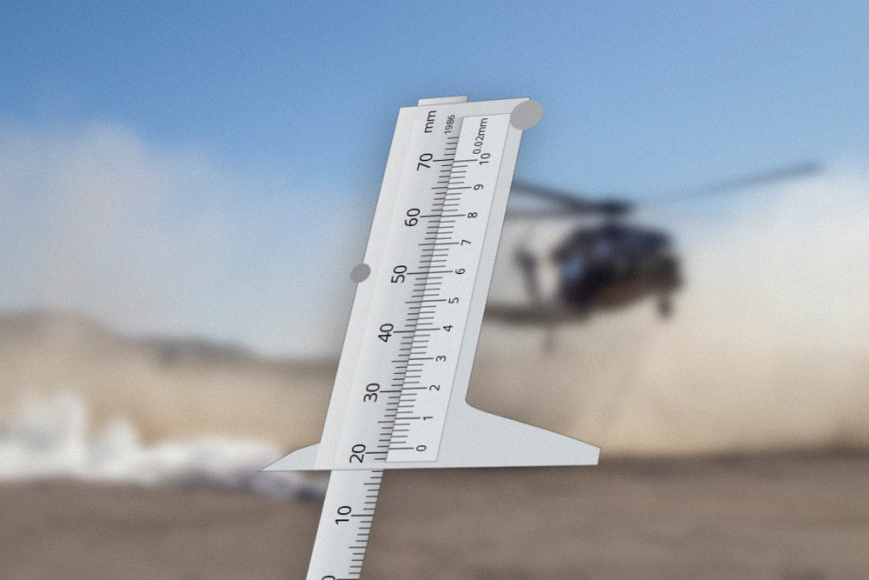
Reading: 20.6mm
